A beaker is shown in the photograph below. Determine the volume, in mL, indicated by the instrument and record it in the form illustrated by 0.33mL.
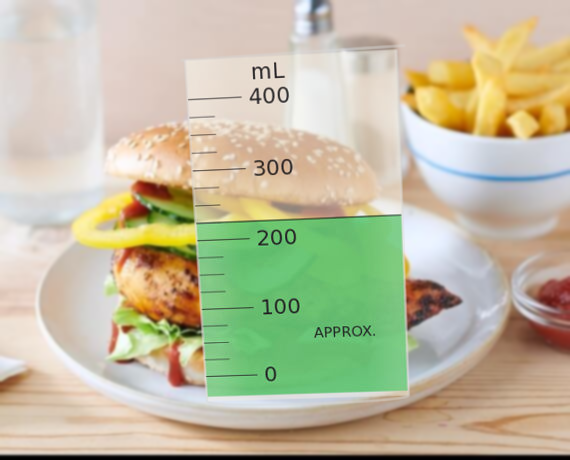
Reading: 225mL
